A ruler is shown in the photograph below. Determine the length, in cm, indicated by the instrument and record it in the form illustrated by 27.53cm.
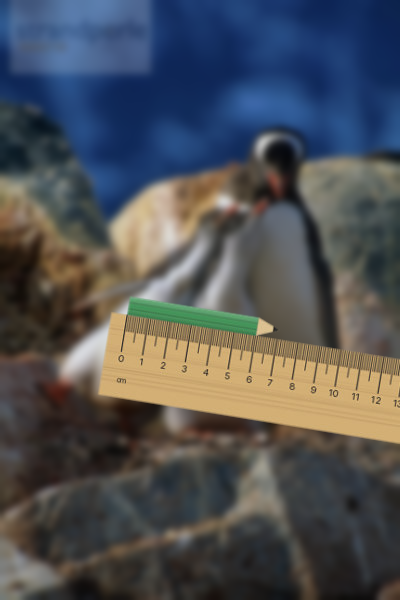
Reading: 7cm
